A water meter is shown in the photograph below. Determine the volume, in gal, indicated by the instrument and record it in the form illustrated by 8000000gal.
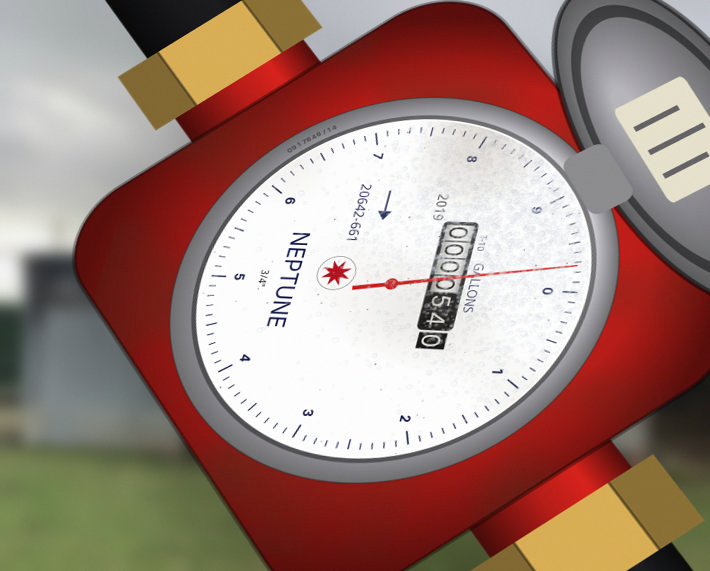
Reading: 539.7gal
